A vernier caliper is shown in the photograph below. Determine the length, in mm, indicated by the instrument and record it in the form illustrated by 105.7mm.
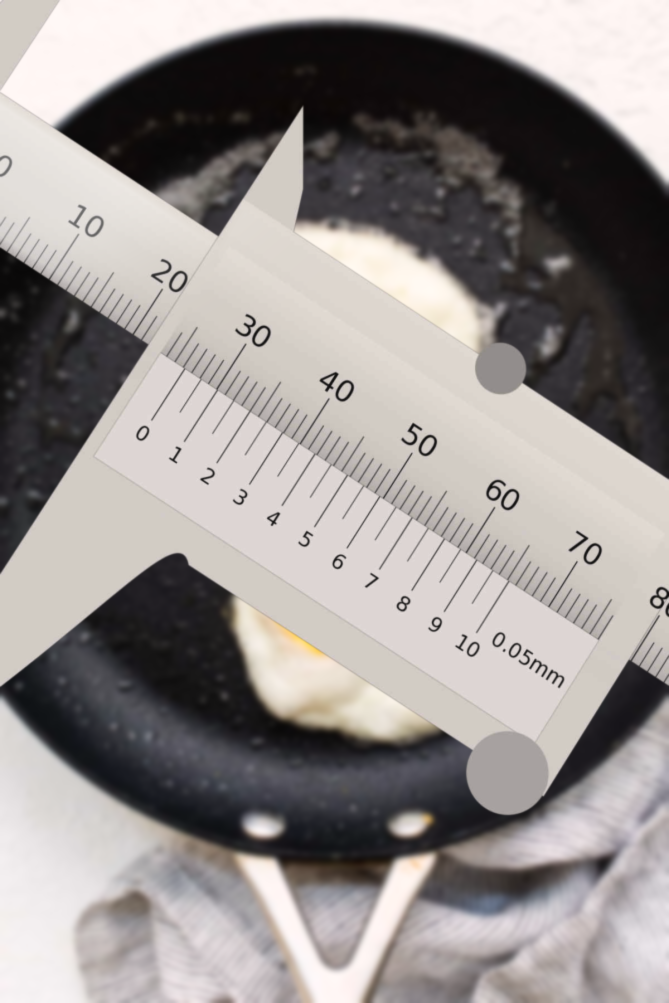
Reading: 26.2mm
